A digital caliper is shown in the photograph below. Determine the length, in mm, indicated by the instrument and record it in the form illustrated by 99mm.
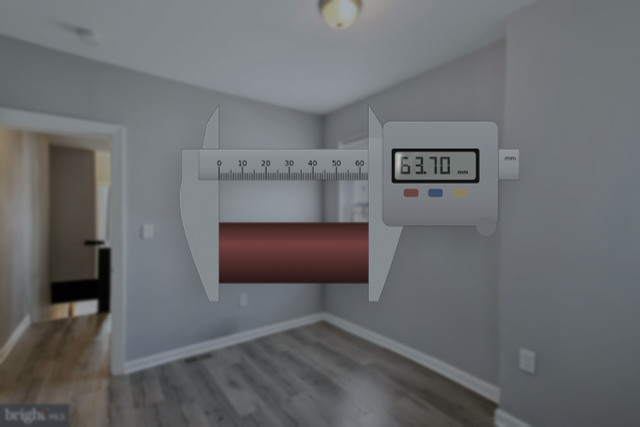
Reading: 63.70mm
